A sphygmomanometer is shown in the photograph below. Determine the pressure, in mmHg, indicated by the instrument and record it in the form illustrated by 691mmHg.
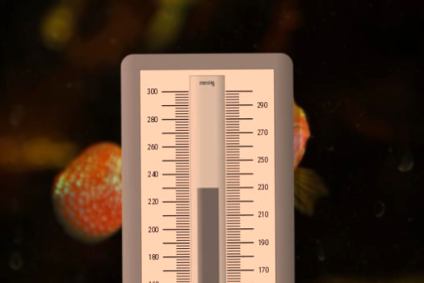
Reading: 230mmHg
